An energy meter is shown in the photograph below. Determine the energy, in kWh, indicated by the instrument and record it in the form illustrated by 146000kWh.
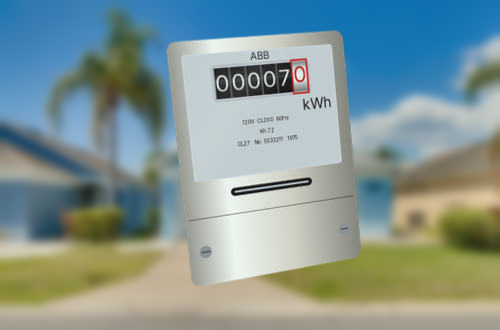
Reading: 7.0kWh
